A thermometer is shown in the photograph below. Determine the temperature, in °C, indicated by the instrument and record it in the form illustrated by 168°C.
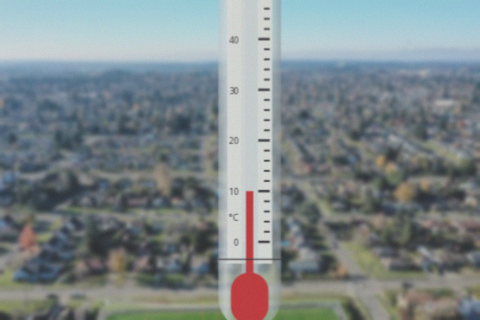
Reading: 10°C
